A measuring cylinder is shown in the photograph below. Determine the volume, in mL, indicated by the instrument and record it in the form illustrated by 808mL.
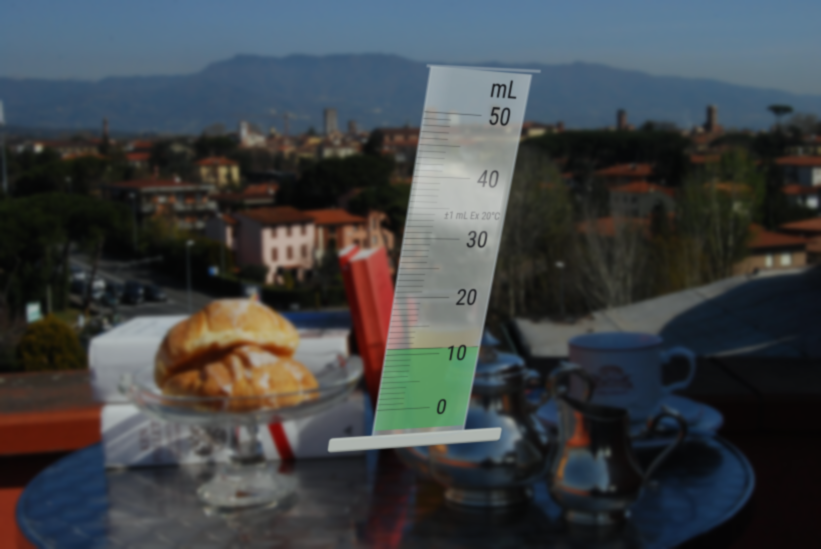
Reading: 11mL
